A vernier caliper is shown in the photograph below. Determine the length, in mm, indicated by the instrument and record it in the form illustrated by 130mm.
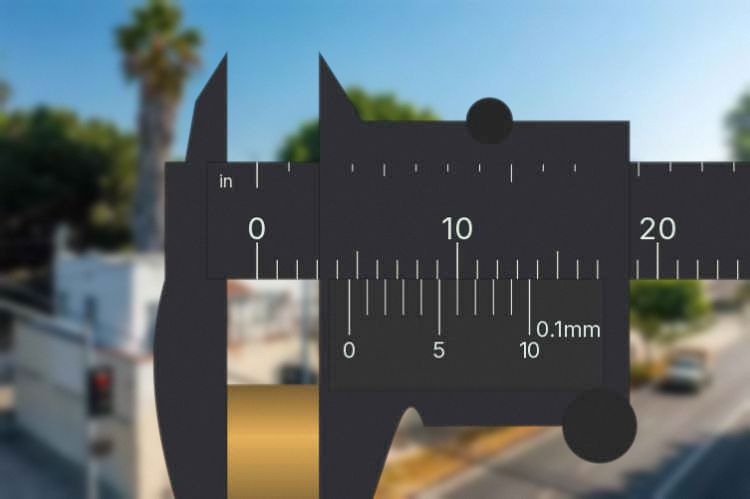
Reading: 4.6mm
